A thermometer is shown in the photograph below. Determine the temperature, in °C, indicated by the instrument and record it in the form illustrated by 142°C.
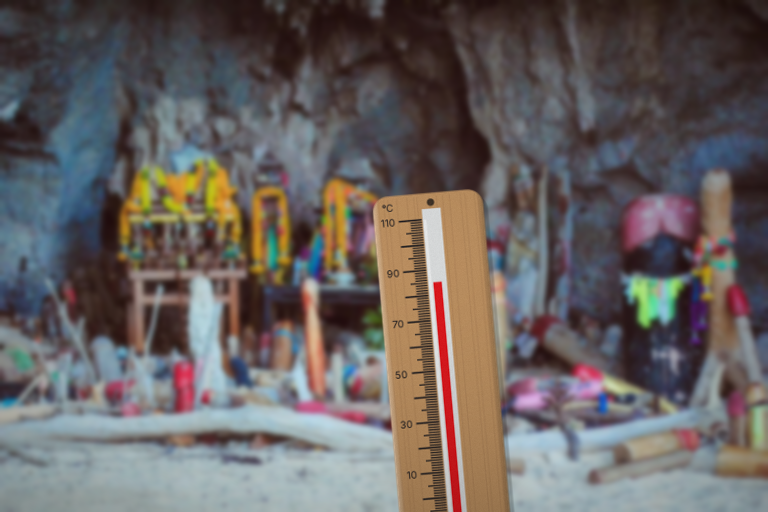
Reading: 85°C
